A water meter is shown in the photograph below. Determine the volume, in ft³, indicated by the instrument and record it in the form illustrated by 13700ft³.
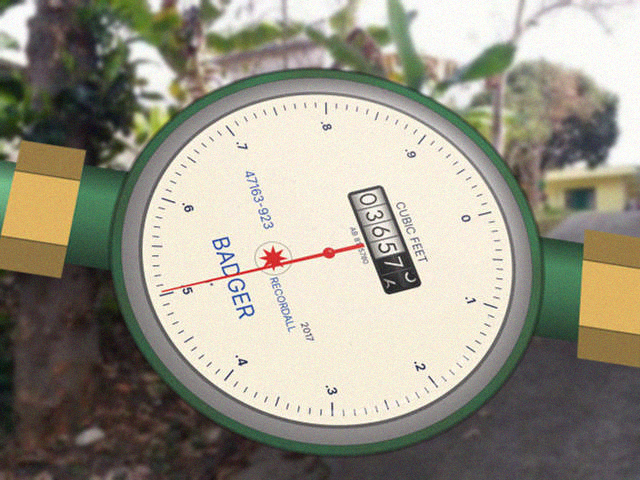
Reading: 36575.50ft³
